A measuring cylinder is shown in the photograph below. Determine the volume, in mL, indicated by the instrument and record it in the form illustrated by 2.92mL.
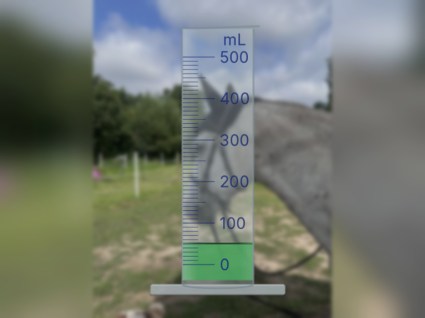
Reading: 50mL
